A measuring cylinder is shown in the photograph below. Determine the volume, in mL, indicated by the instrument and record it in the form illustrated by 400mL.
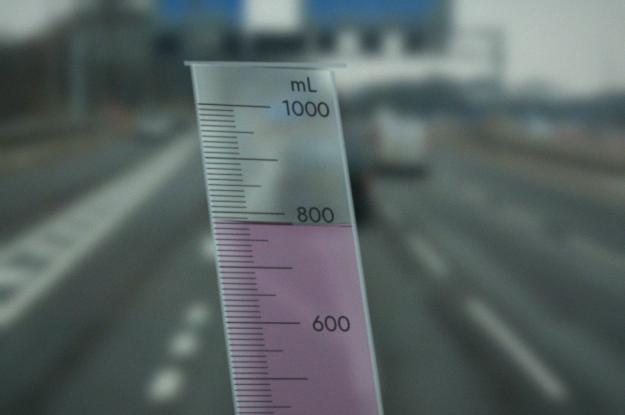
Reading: 780mL
